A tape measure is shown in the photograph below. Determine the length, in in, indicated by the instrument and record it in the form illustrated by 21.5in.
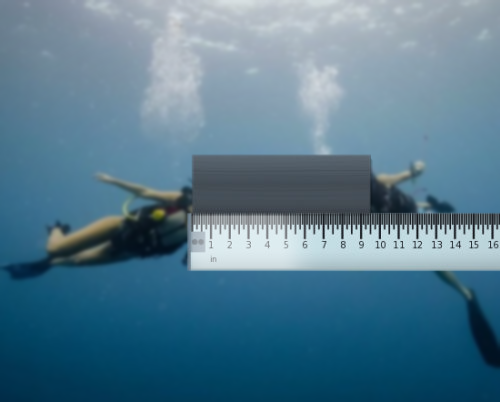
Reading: 9.5in
